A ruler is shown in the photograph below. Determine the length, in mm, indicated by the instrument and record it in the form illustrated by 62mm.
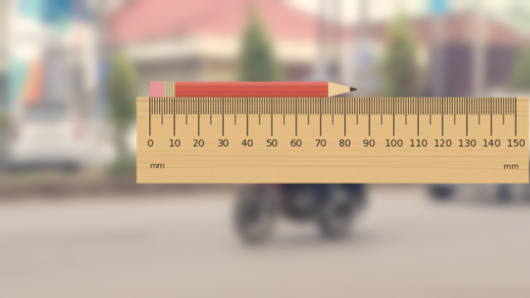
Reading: 85mm
